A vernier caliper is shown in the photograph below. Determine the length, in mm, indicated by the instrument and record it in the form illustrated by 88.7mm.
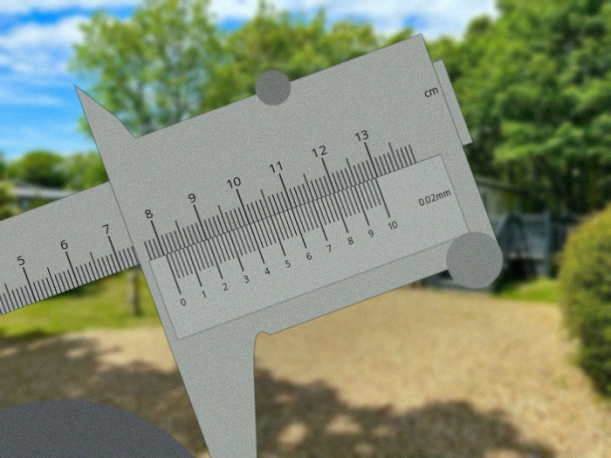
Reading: 80.5mm
